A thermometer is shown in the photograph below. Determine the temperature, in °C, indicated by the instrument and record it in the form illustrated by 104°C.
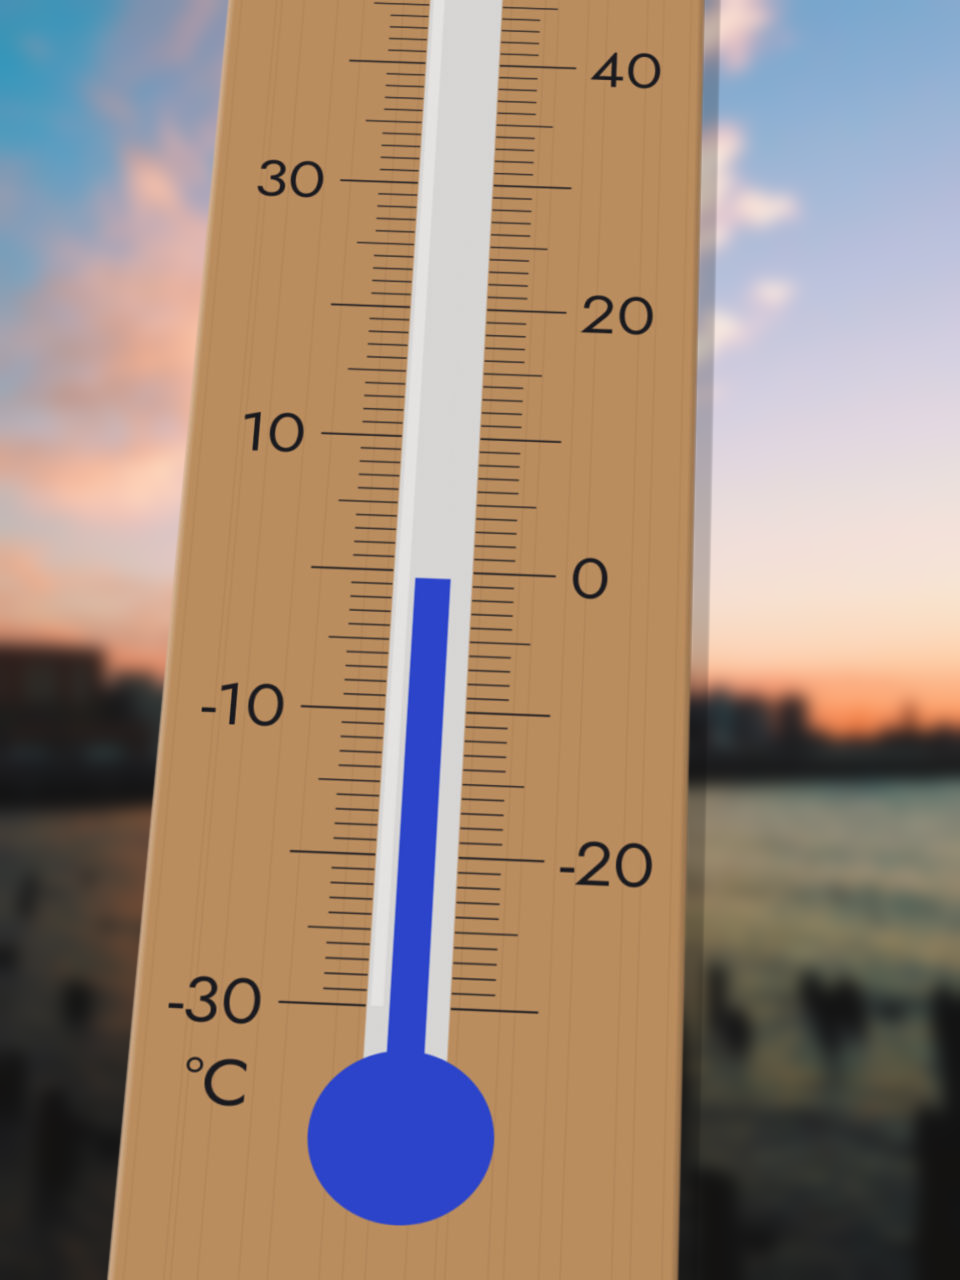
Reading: -0.5°C
